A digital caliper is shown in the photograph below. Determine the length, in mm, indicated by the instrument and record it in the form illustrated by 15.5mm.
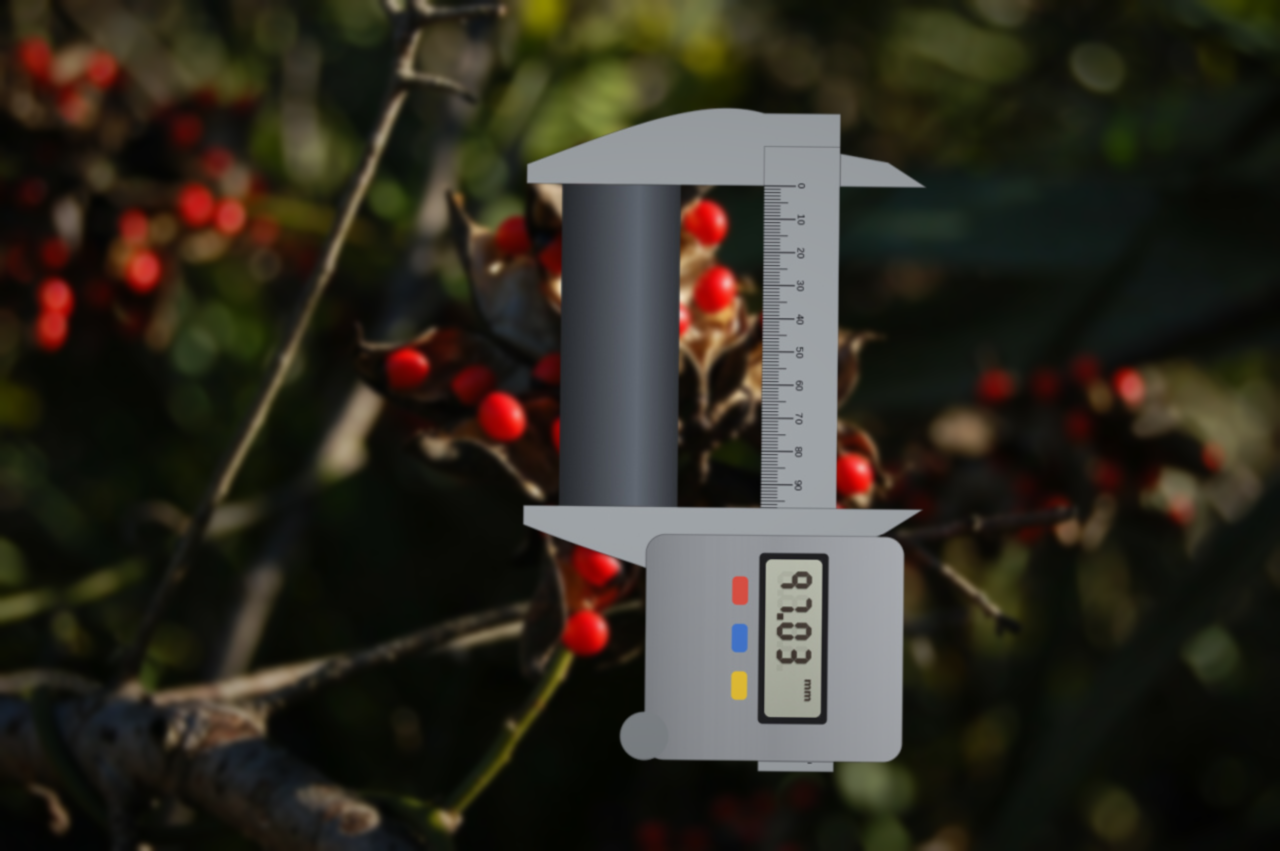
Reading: 97.03mm
